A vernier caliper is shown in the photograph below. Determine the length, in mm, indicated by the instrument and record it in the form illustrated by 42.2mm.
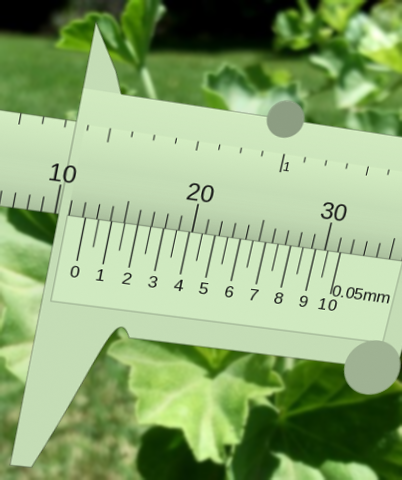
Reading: 12.2mm
